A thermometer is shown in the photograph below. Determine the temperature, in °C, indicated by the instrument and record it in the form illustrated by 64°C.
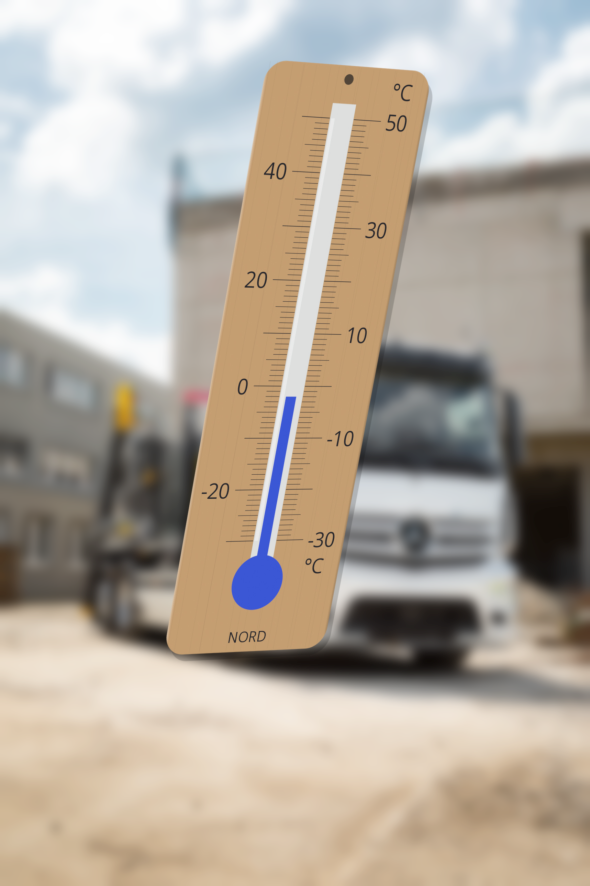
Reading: -2°C
